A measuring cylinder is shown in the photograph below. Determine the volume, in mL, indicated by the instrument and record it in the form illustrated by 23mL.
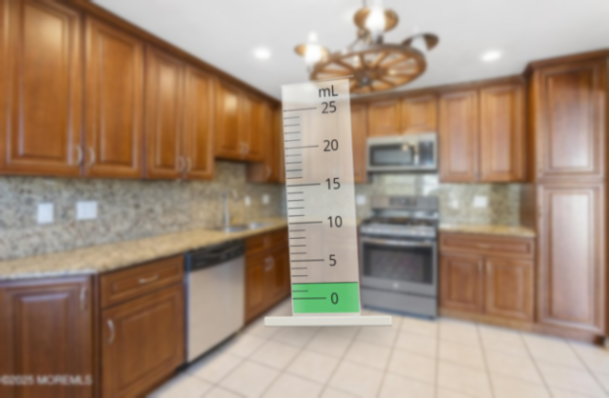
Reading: 2mL
